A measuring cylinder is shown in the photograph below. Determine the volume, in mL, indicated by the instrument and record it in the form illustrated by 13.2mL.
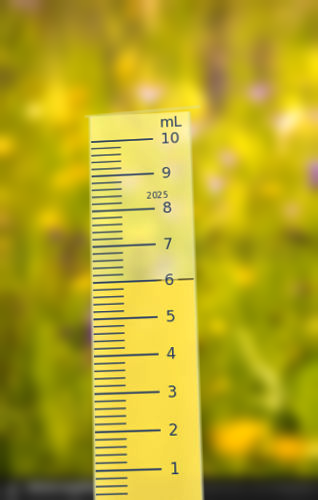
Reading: 6mL
